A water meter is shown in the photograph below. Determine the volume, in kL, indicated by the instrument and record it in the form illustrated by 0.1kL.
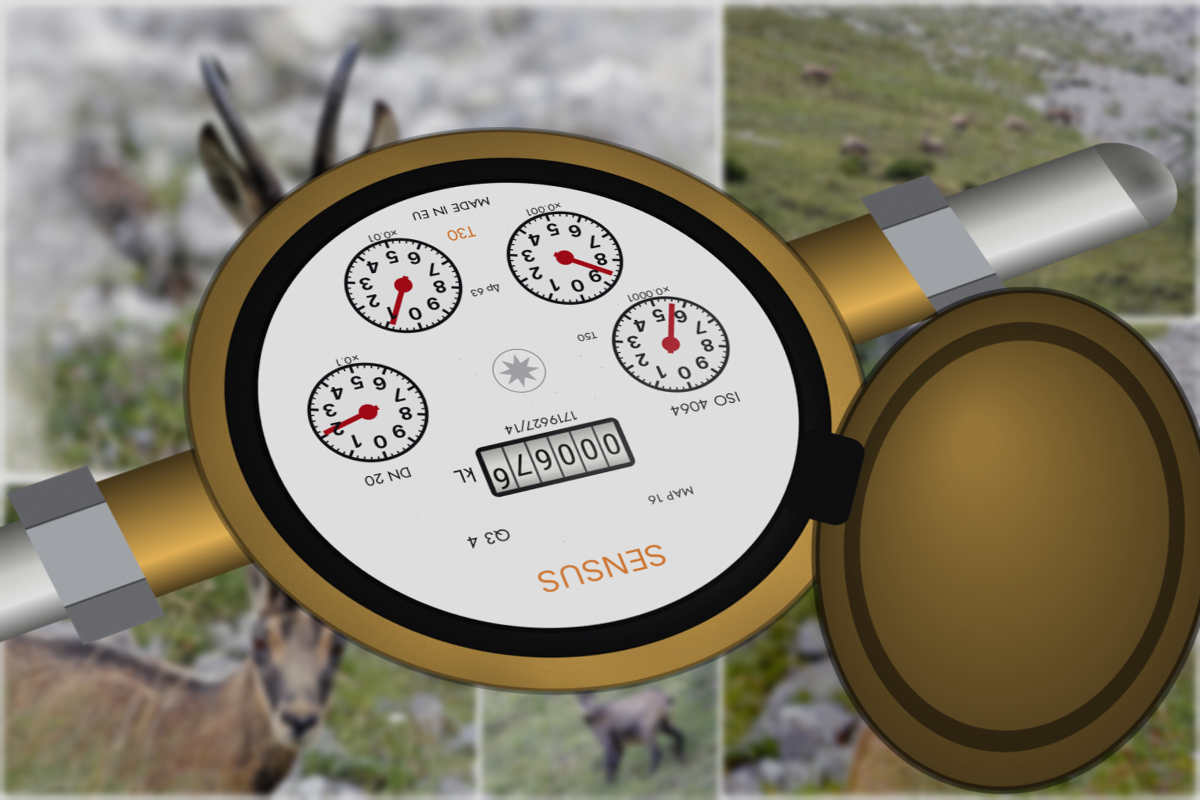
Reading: 676.2085kL
